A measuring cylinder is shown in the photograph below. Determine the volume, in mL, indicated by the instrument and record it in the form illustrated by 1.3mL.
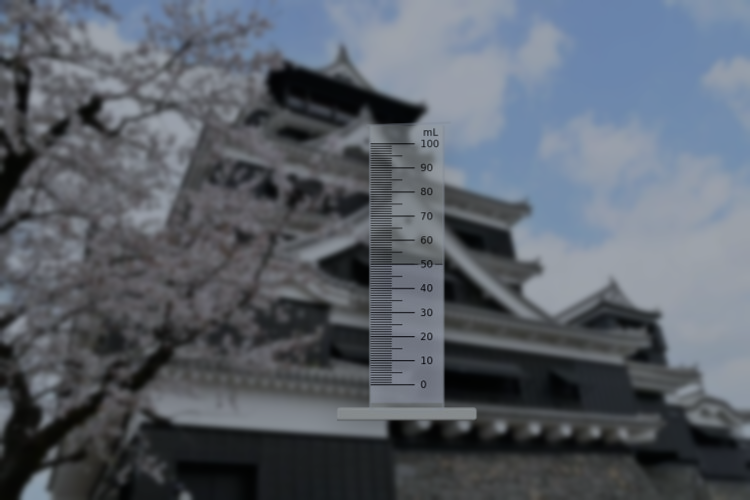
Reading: 50mL
